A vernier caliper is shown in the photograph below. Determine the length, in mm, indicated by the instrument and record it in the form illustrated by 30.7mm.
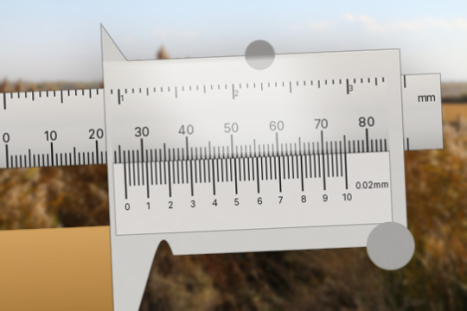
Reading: 26.0mm
